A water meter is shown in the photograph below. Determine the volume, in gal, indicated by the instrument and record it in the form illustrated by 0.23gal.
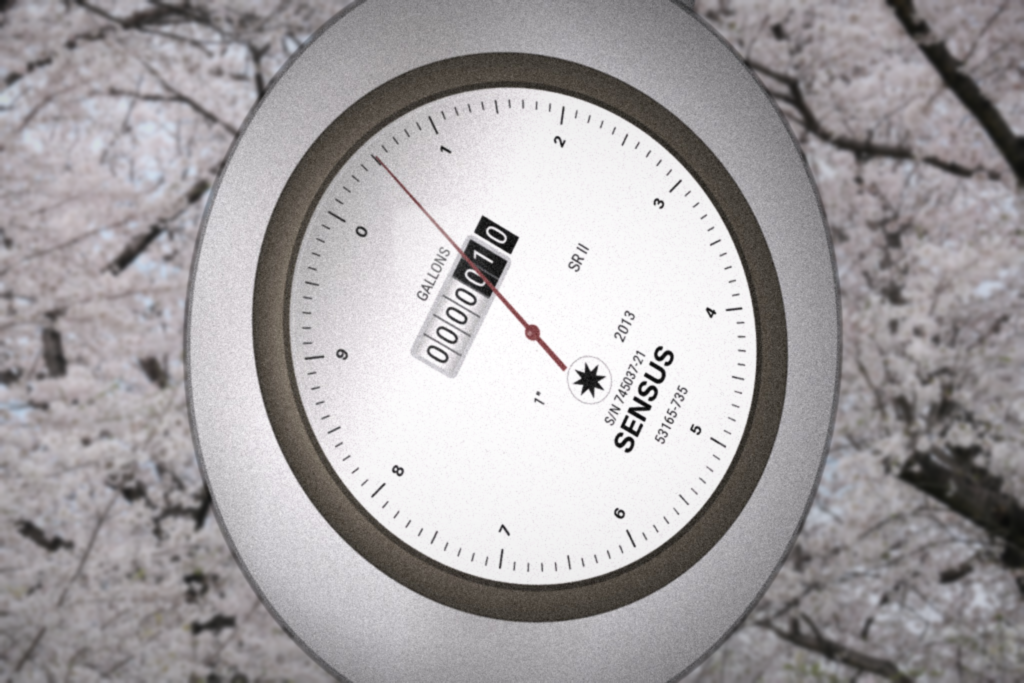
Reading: 10.5gal
